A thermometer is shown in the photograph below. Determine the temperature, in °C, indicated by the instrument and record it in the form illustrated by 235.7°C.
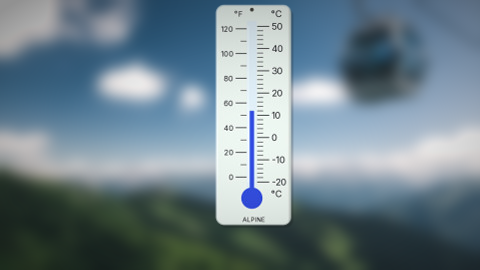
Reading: 12°C
